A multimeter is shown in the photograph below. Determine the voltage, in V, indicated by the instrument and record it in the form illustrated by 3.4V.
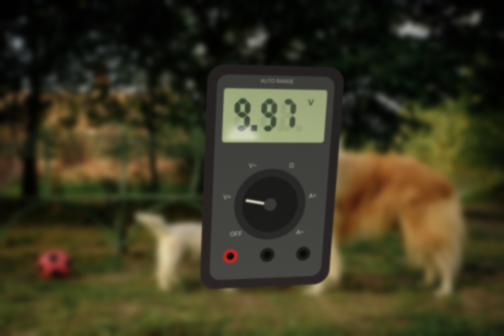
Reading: 9.97V
